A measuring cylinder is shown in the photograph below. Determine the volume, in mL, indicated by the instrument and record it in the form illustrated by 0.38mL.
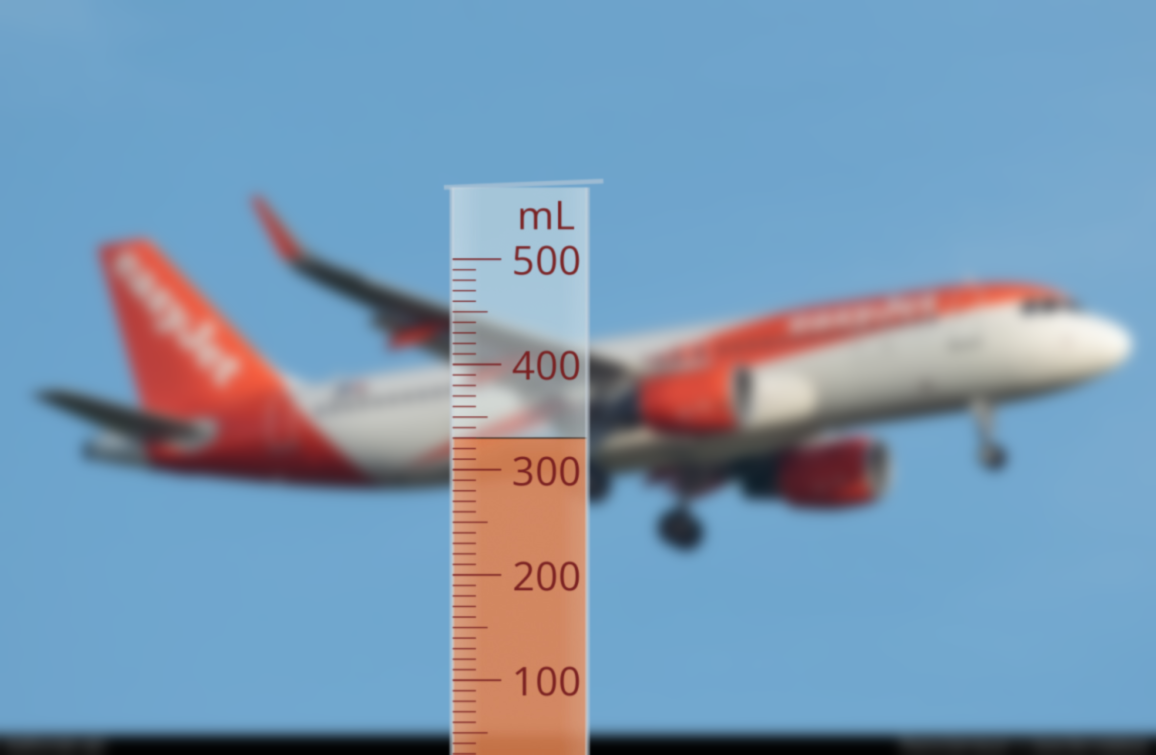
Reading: 330mL
